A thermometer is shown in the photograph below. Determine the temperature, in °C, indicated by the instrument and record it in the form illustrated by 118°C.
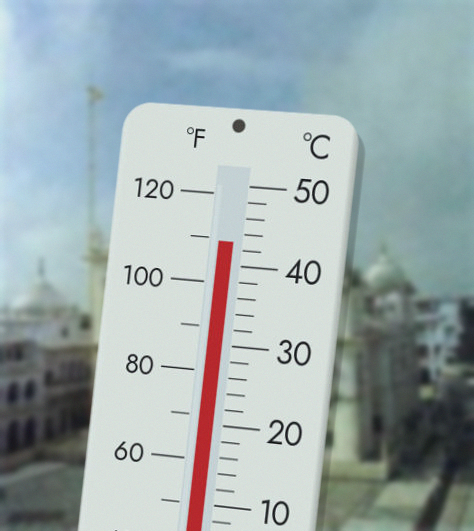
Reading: 43°C
